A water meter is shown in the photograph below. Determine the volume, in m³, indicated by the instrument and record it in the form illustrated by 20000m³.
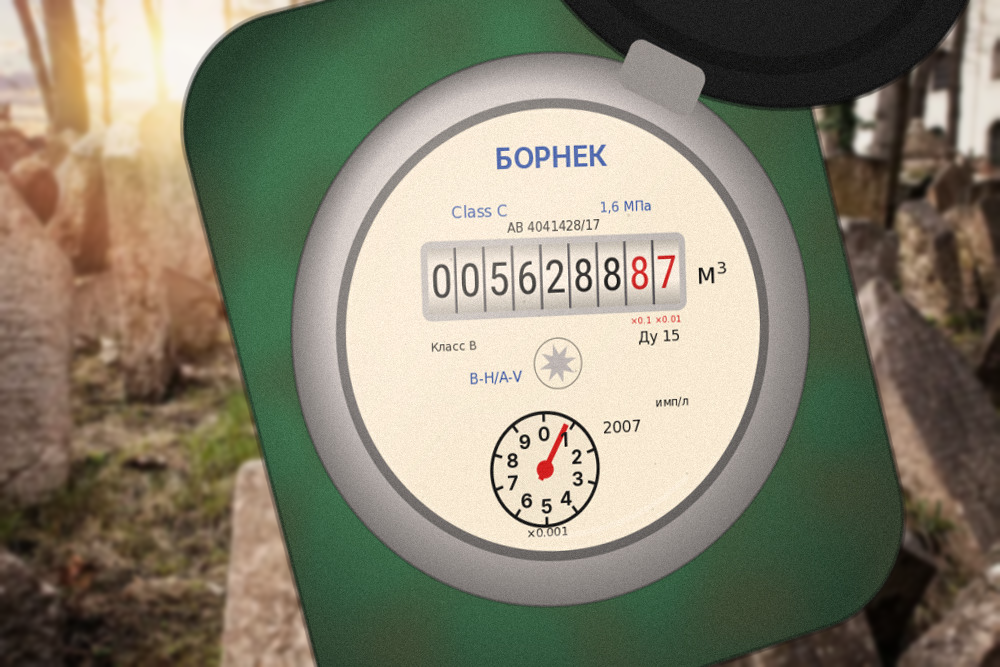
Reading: 56288.870m³
